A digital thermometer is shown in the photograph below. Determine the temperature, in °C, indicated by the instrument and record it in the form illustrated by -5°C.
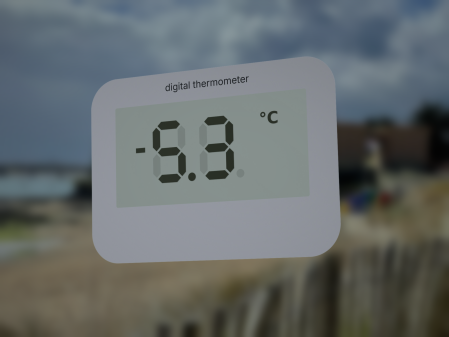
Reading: -5.3°C
